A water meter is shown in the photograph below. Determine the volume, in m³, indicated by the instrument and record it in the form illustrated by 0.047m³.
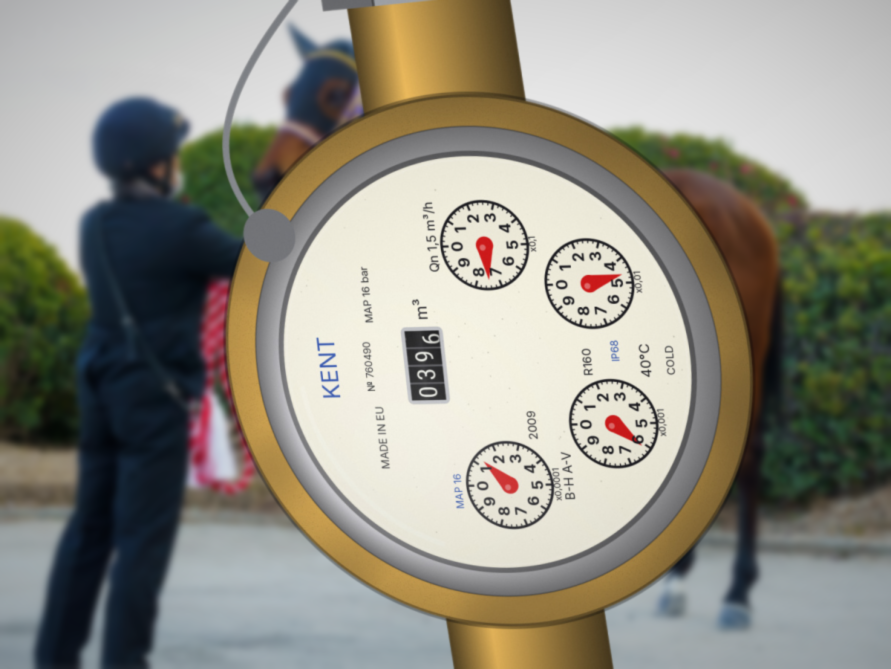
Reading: 395.7461m³
